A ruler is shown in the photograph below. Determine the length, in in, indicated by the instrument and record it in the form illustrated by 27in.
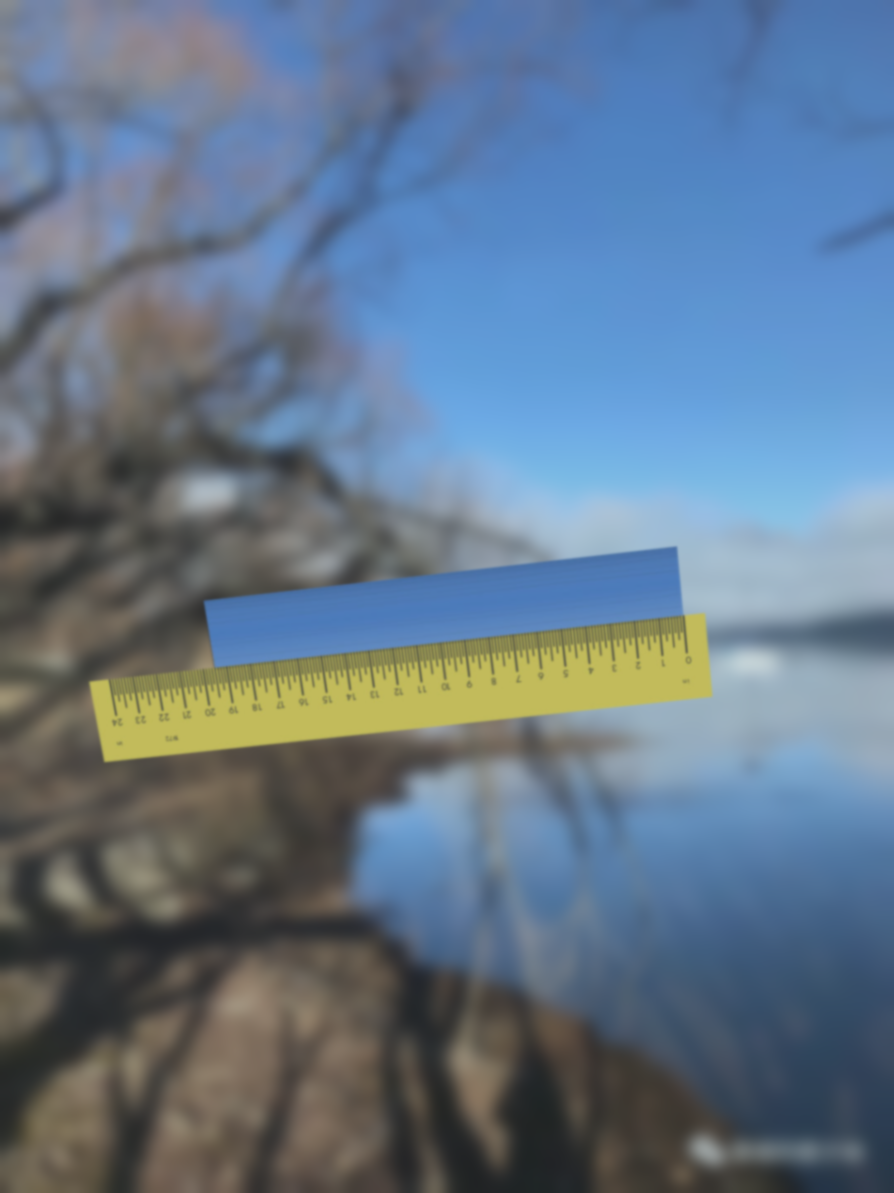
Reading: 19.5in
